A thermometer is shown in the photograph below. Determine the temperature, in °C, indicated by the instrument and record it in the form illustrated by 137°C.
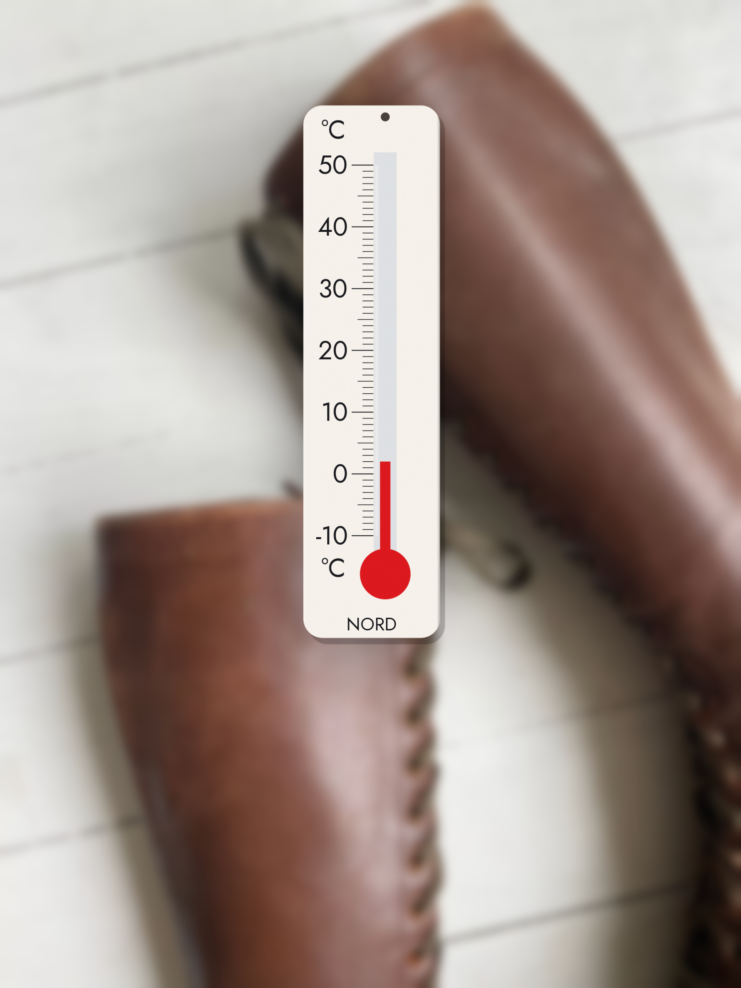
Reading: 2°C
